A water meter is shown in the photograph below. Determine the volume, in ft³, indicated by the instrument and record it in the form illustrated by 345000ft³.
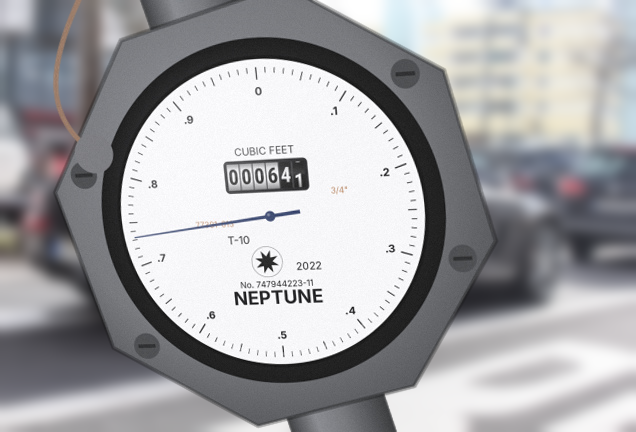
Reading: 640.73ft³
